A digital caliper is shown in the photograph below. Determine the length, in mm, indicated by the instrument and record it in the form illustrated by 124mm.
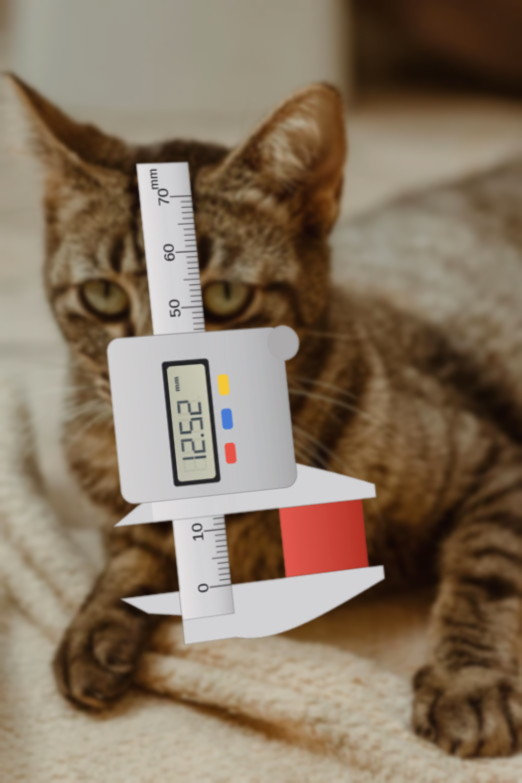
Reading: 12.52mm
